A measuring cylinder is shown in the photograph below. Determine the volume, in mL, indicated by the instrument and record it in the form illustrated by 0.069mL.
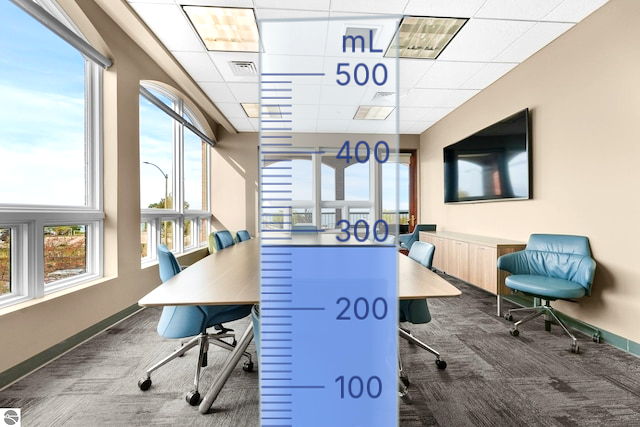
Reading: 280mL
